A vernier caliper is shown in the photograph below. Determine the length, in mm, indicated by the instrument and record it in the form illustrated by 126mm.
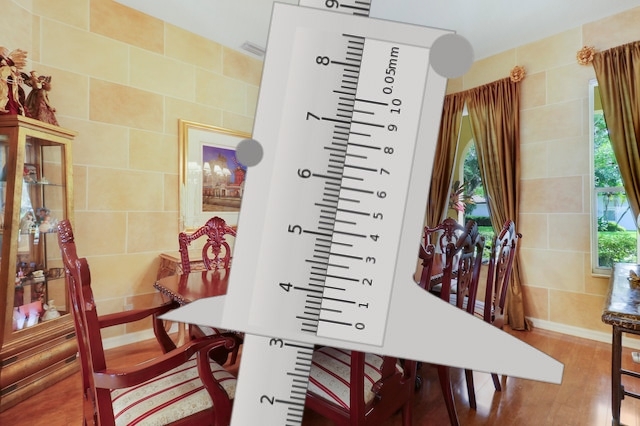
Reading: 35.2mm
